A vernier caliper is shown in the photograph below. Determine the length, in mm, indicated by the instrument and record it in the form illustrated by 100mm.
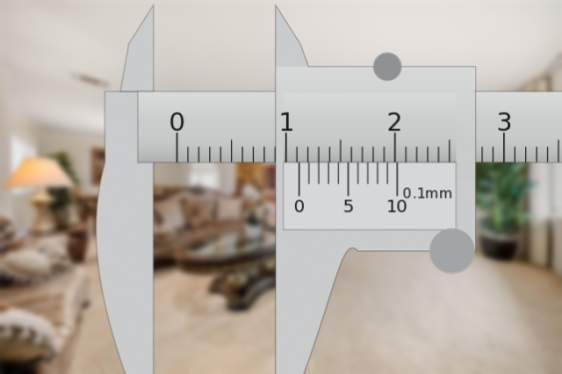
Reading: 11.2mm
